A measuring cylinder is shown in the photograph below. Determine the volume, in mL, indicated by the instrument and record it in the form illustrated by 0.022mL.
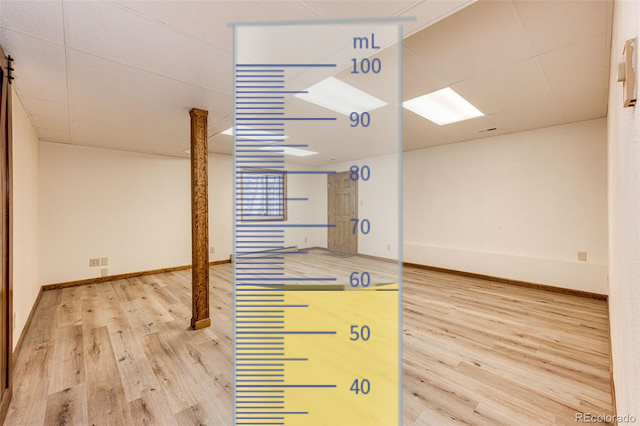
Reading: 58mL
